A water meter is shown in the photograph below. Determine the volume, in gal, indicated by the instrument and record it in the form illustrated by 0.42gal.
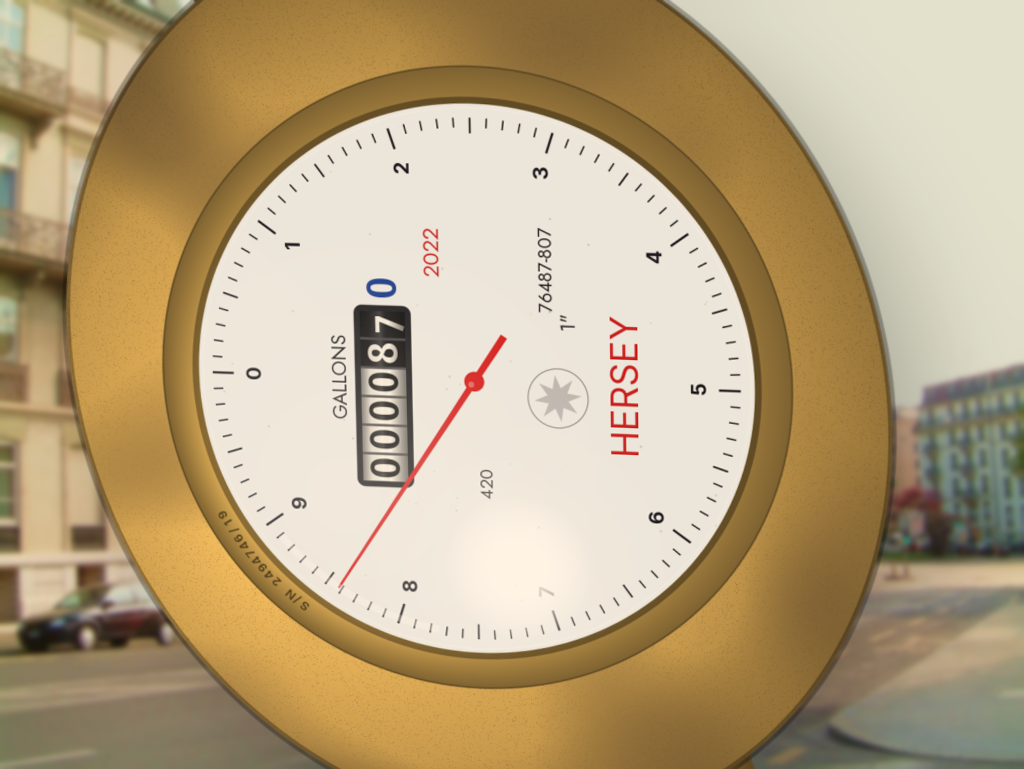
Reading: 868.4gal
